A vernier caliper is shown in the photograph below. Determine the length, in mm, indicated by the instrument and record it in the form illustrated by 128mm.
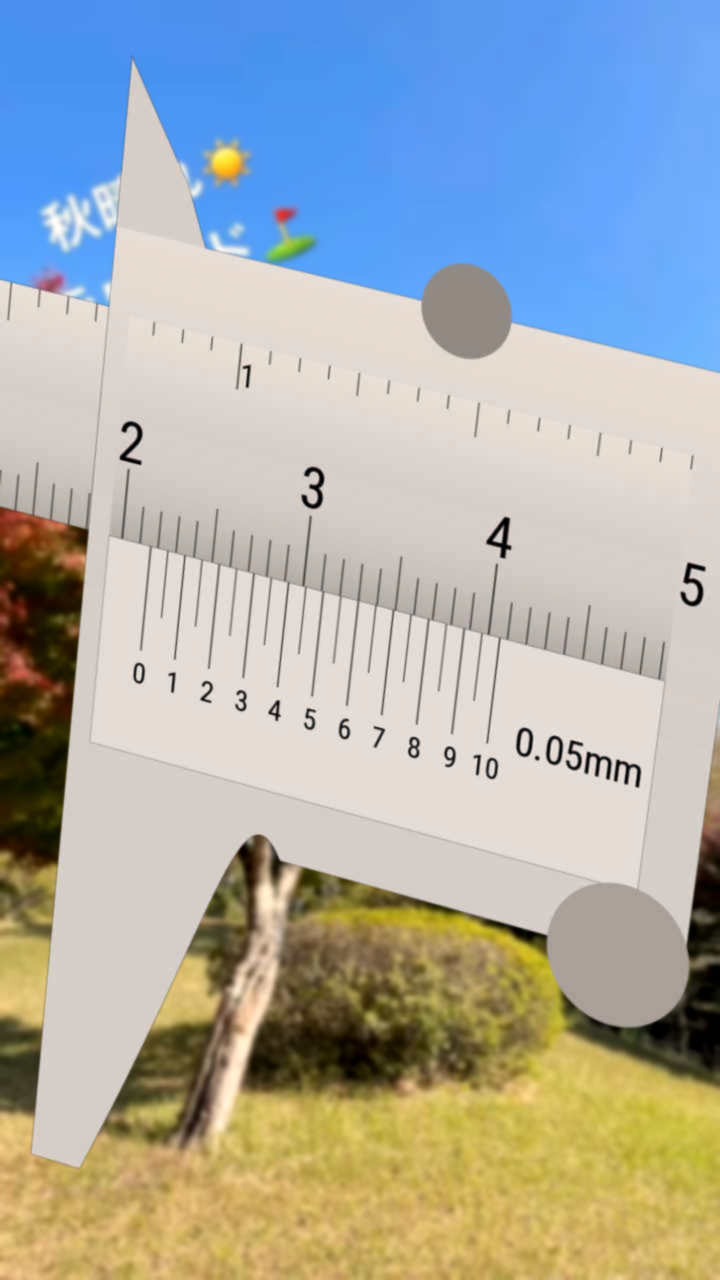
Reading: 21.6mm
